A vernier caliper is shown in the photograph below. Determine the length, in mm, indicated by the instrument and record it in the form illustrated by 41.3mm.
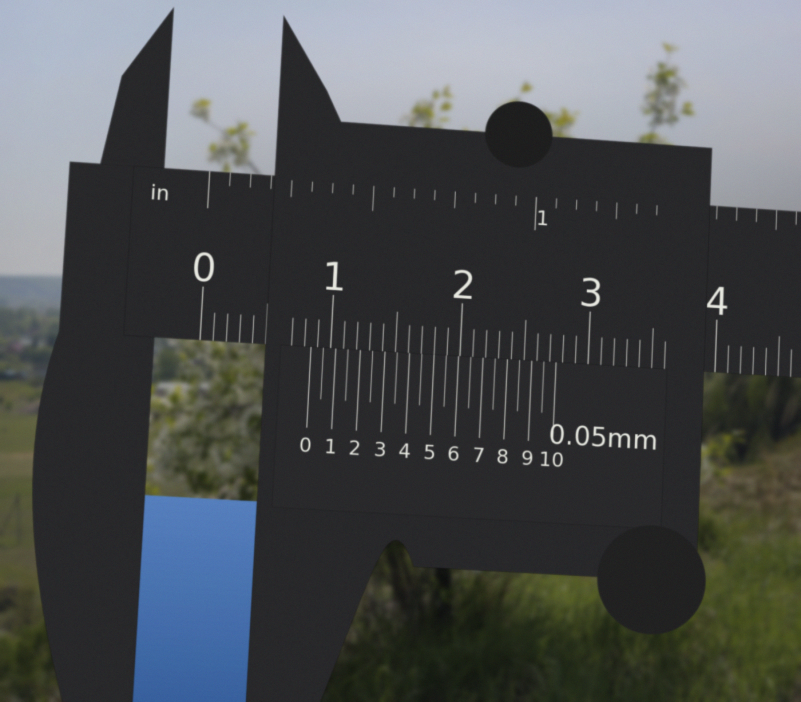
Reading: 8.5mm
